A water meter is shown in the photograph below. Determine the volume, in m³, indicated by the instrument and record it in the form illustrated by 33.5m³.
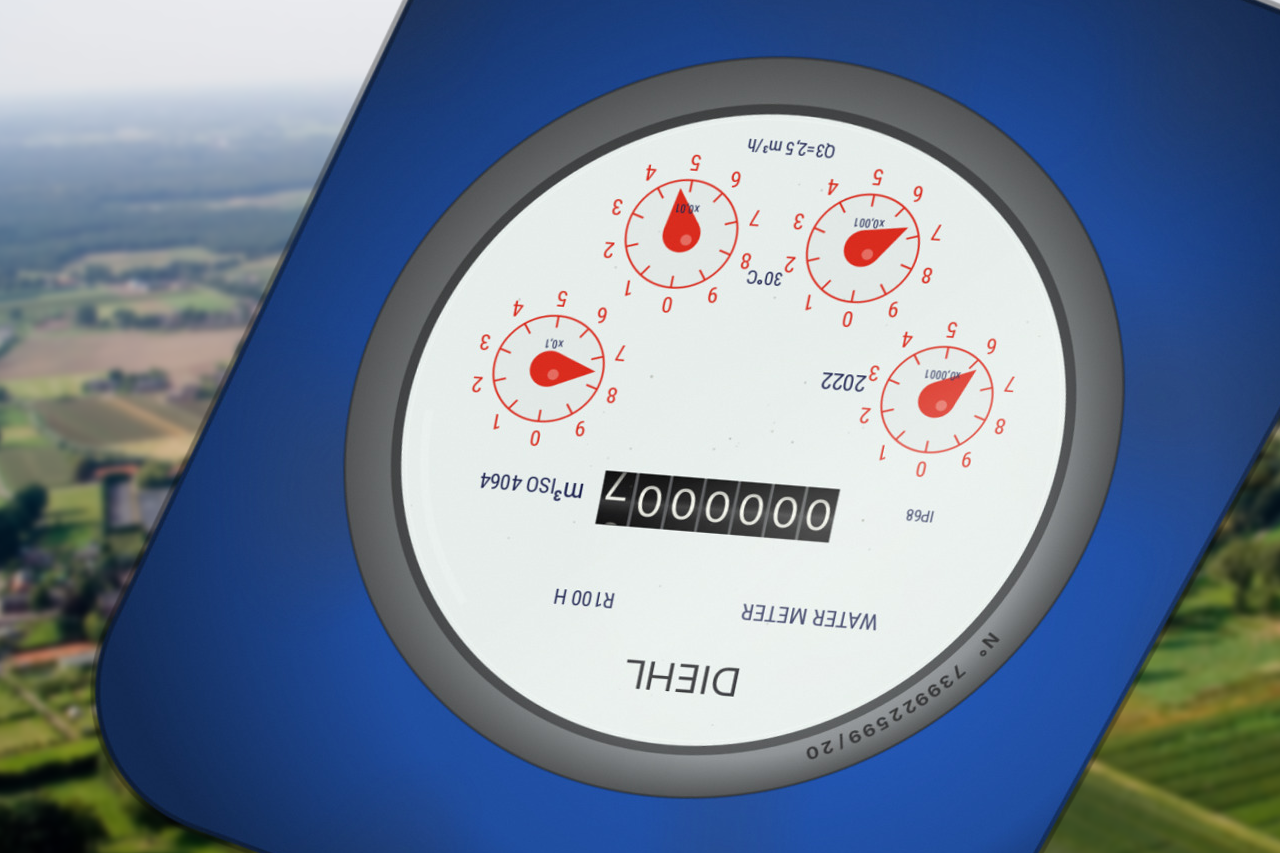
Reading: 6.7466m³
